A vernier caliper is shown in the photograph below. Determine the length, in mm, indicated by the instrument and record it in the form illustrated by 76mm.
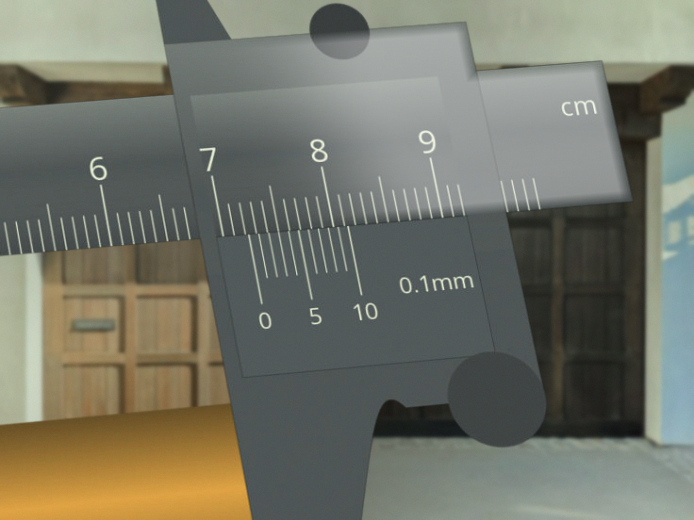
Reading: 72.3mm
